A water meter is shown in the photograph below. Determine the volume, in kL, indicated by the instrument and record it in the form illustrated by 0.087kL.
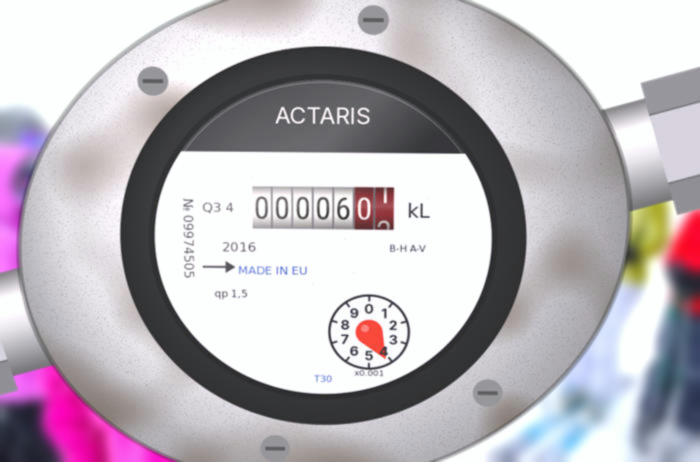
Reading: 6.014kL
